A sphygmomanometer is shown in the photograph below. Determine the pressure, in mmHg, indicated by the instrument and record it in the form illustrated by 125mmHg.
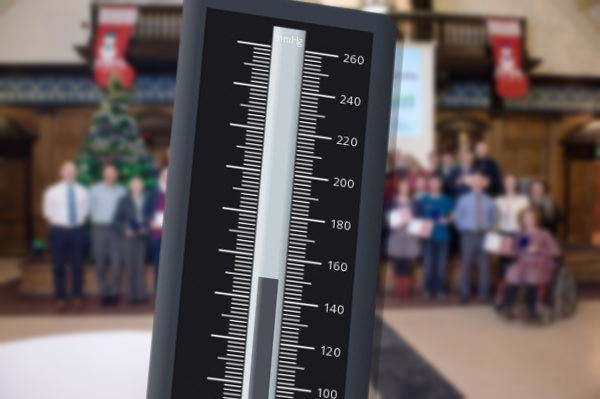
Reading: 150mmHg
